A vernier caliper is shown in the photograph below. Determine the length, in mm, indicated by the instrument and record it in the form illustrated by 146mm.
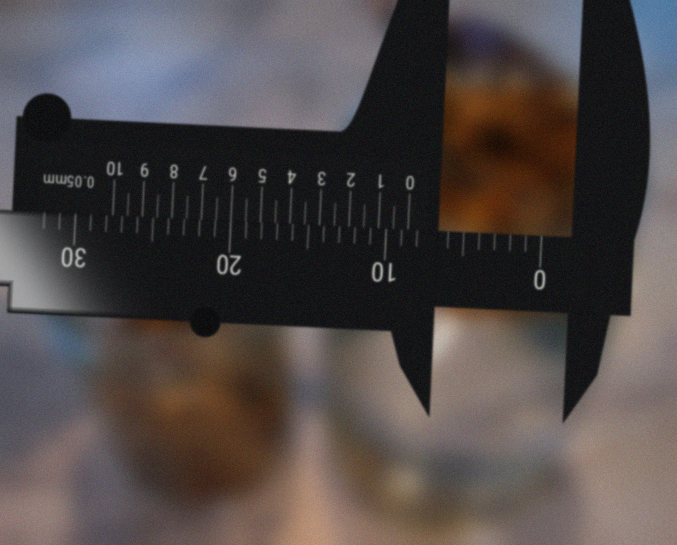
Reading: 8.6mm
